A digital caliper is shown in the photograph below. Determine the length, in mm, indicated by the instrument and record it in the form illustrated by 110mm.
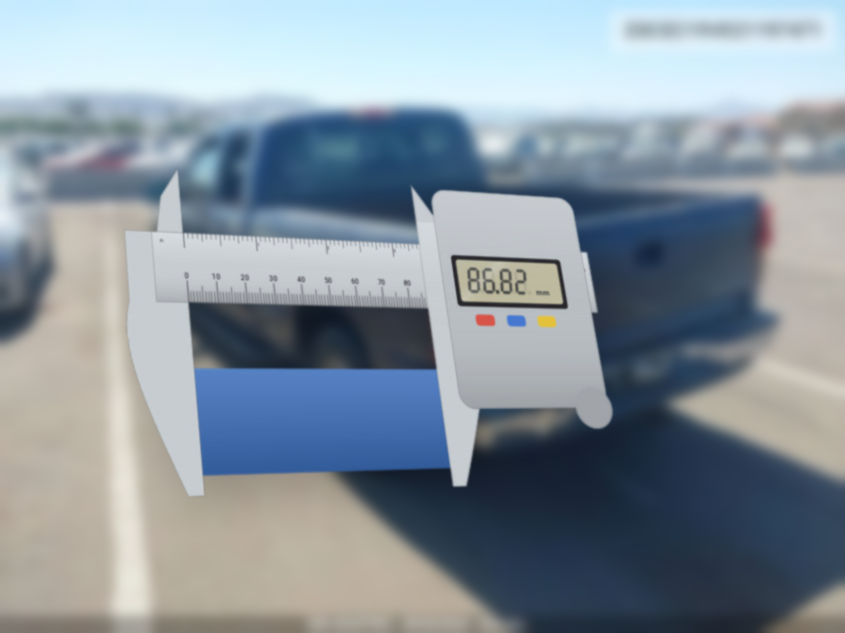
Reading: 86.82mm
